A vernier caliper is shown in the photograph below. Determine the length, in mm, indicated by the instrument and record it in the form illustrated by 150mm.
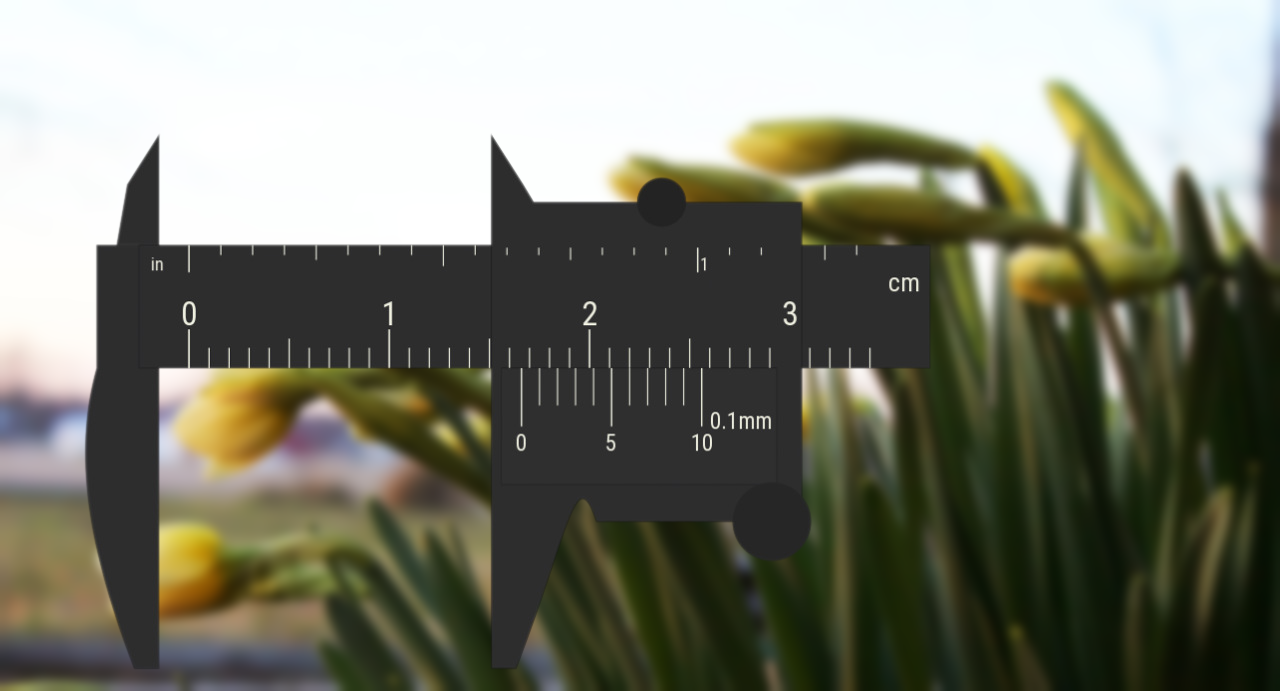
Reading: 16.6mm
